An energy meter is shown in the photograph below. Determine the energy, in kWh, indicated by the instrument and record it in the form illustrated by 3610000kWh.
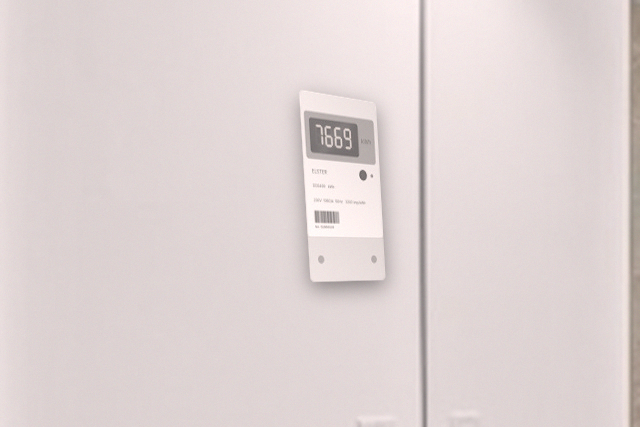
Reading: 7669kWh
